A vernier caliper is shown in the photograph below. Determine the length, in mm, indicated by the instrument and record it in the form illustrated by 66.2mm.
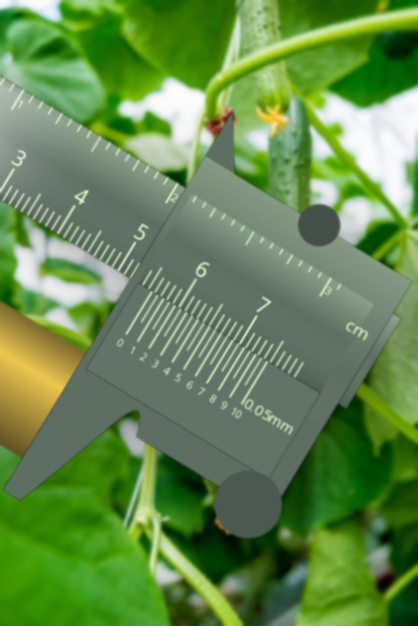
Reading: 55.6mm
